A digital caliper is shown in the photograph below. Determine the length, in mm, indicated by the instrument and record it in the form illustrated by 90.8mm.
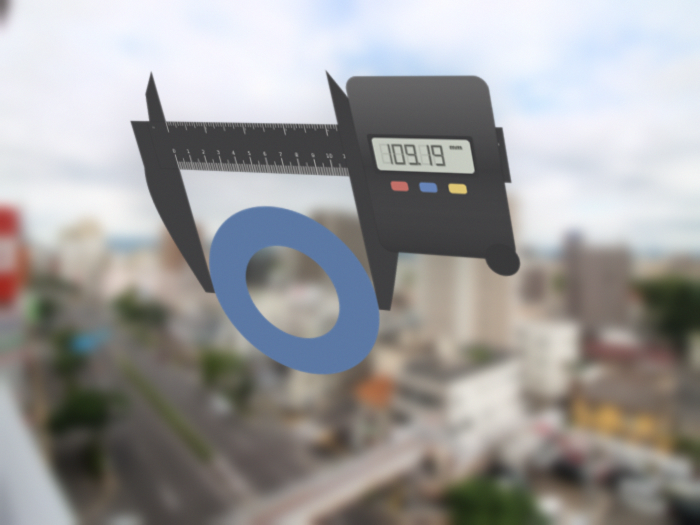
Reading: 109.19mm
